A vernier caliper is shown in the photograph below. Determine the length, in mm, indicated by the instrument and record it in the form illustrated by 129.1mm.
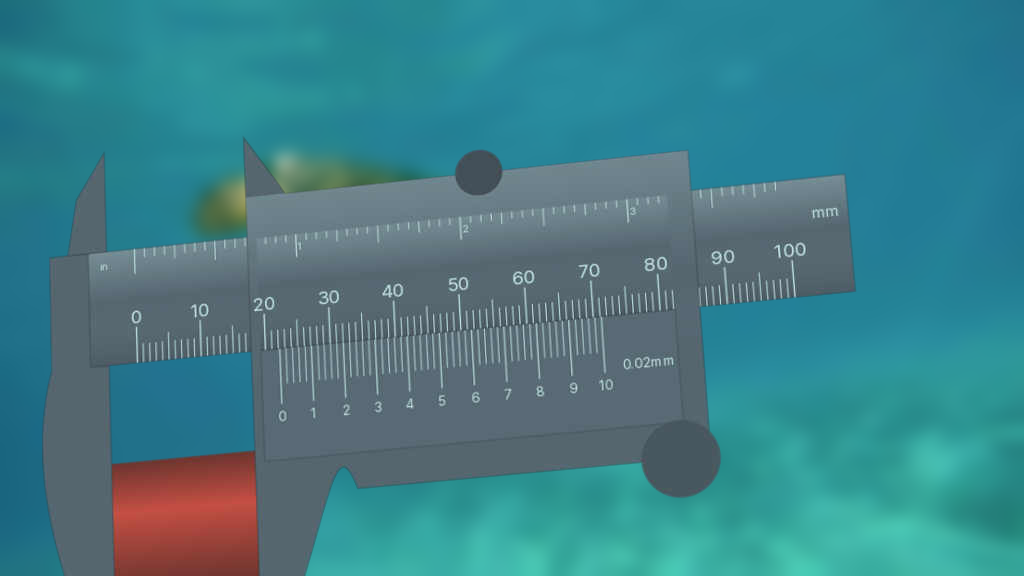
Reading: 22.2mm
